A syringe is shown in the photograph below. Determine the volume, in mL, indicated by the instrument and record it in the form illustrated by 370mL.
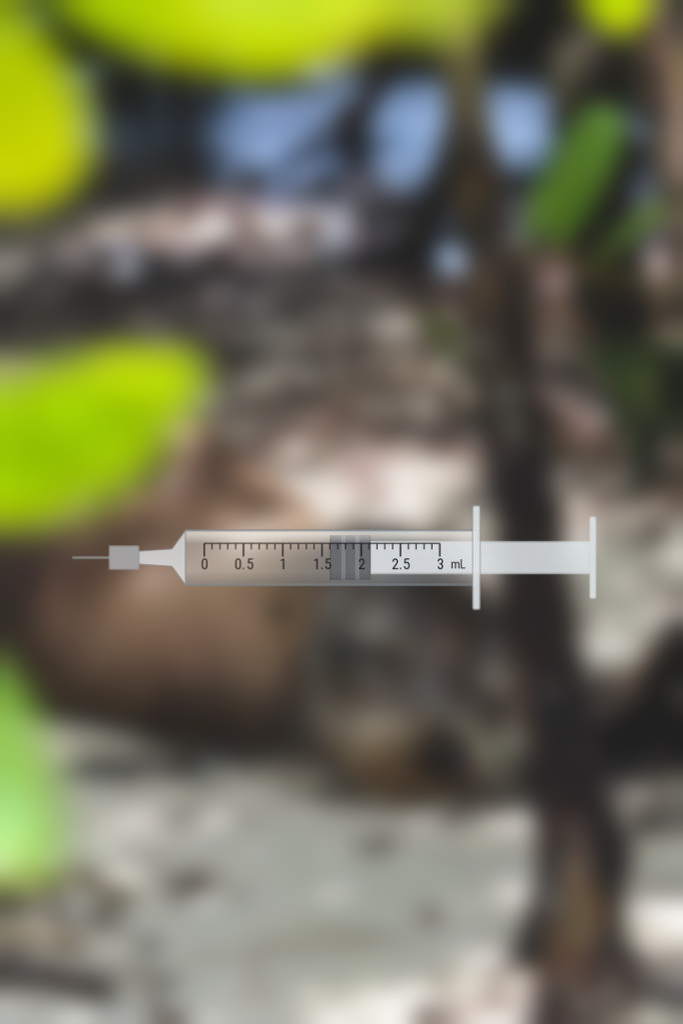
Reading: 1.6mL
